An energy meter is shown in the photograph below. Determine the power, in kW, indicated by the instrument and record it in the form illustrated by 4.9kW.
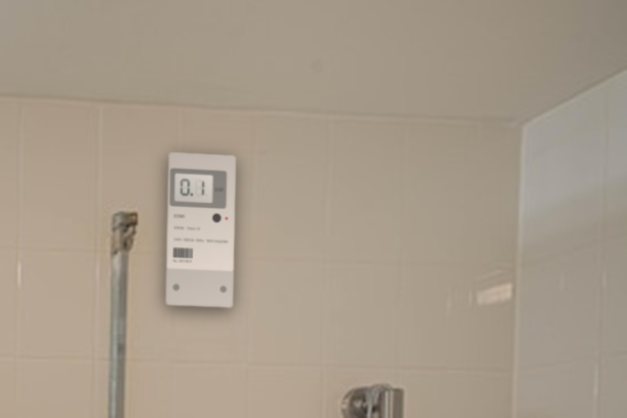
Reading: 0.1kW
